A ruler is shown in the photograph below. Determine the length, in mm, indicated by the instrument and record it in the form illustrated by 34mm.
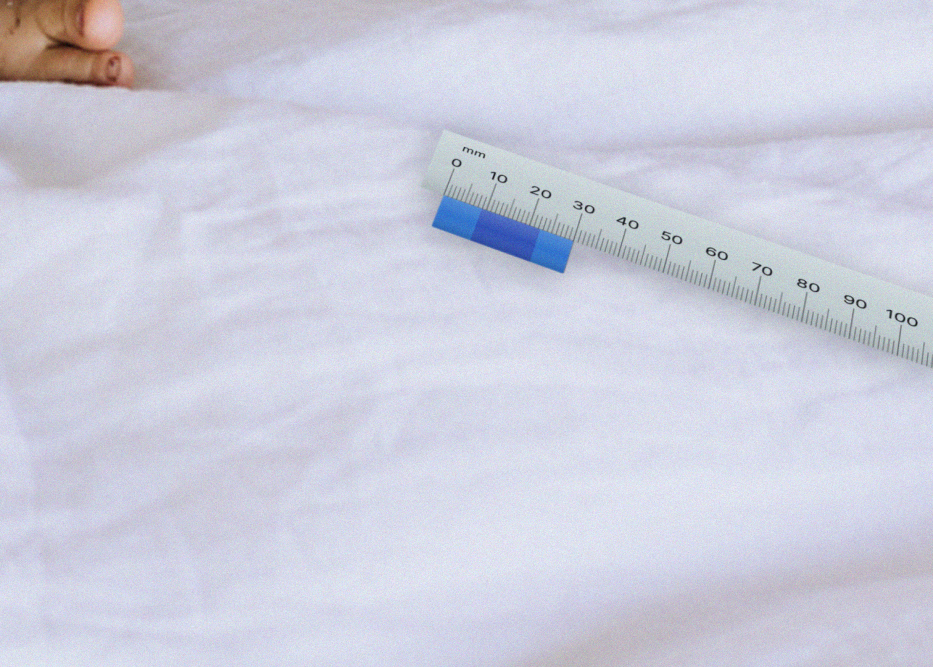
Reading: 30mm
